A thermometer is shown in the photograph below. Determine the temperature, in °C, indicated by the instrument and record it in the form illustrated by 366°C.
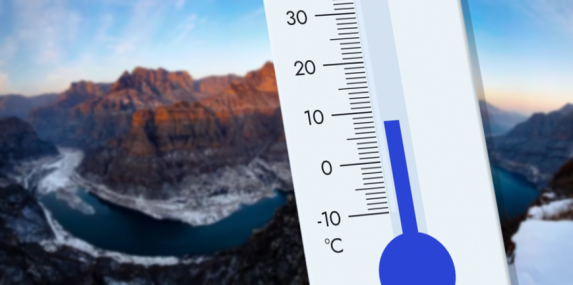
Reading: 8°C
